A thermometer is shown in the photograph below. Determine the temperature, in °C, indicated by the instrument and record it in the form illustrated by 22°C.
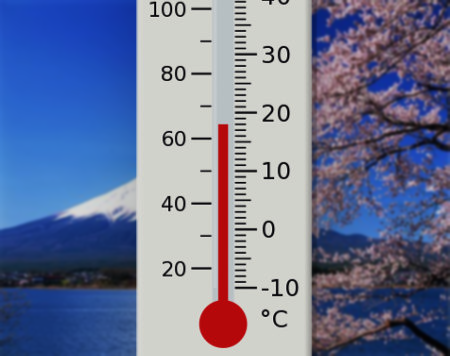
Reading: 18°C
